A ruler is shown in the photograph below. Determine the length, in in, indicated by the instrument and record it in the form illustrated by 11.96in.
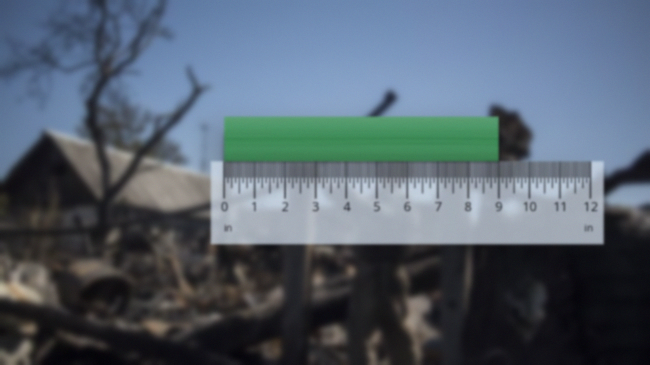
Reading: 9in
